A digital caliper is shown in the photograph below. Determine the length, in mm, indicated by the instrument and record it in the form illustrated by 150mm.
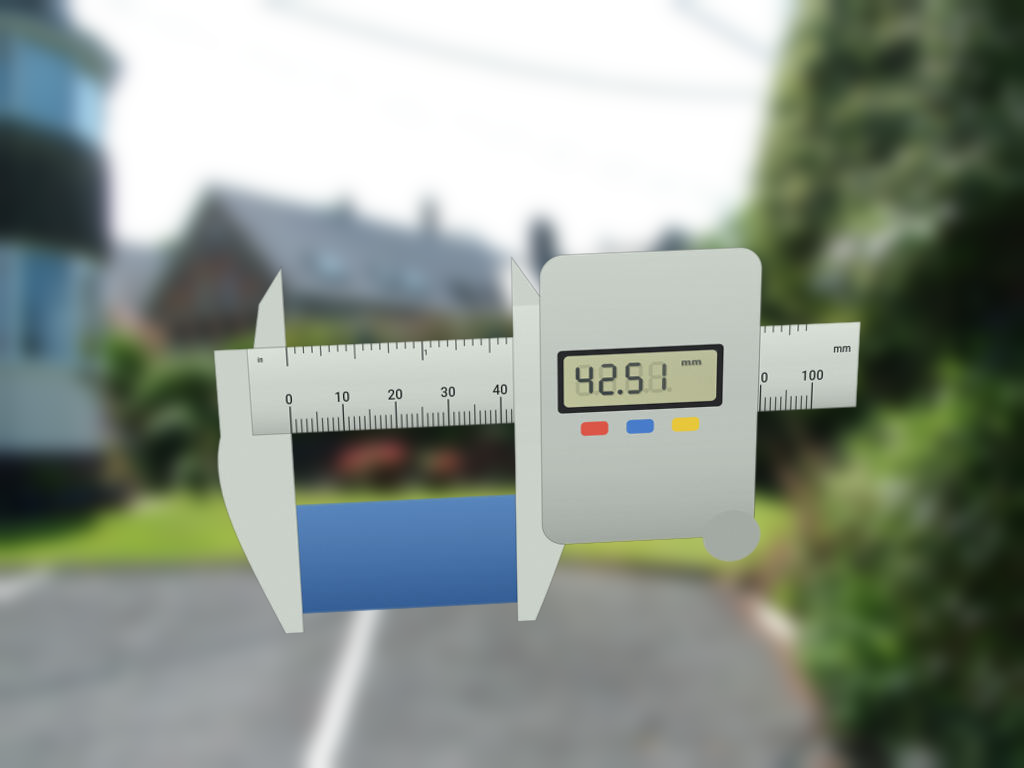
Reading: 42.51mm
